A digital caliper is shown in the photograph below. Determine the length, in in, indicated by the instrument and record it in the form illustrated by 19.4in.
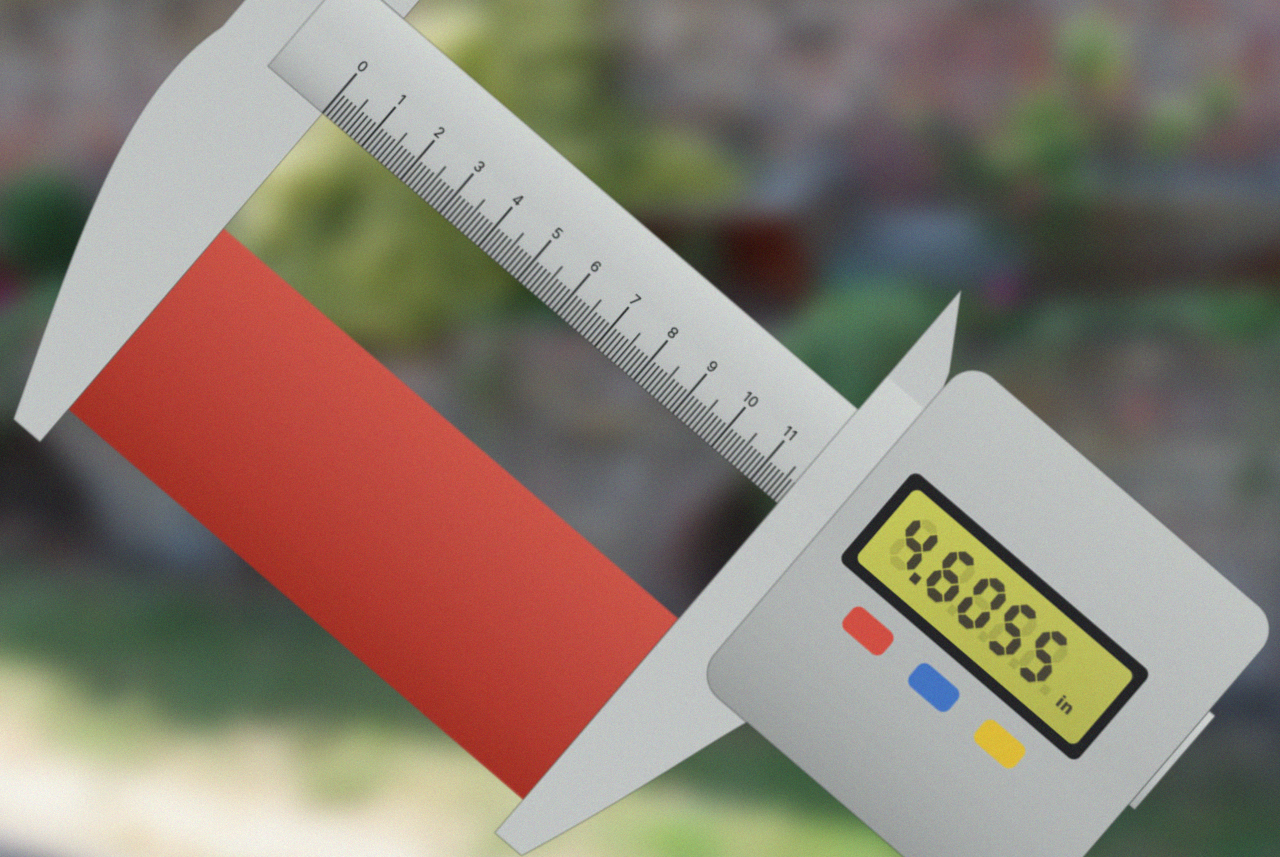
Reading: 4.6055in
